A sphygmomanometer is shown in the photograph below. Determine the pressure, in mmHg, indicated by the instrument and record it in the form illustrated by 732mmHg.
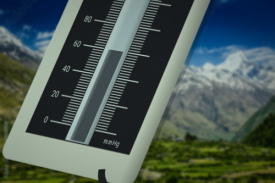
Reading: 60mmHg
